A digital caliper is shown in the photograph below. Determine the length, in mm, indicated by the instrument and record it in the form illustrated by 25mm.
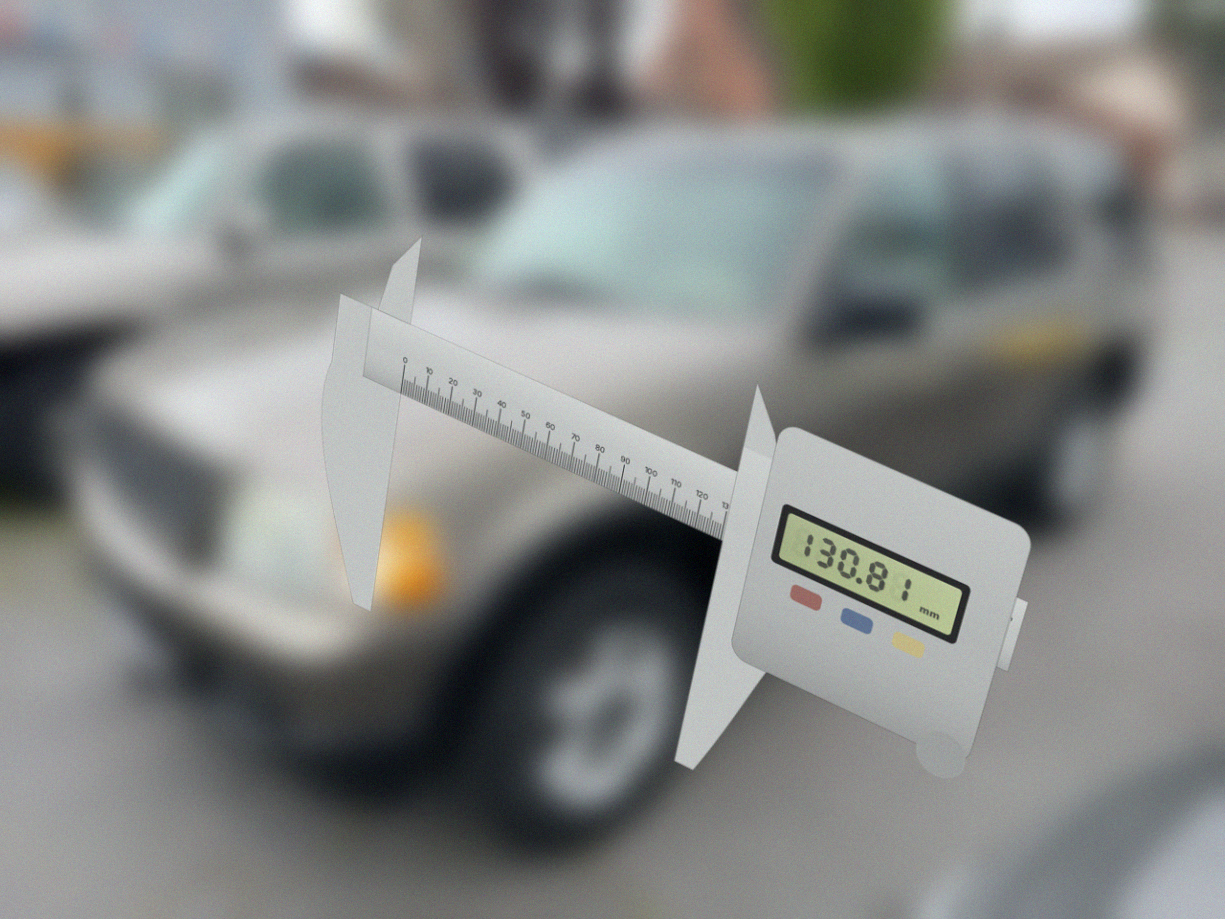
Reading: 130.81mm
